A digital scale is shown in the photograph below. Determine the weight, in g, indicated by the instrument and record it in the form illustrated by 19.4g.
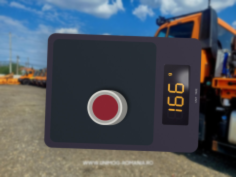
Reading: 166g
